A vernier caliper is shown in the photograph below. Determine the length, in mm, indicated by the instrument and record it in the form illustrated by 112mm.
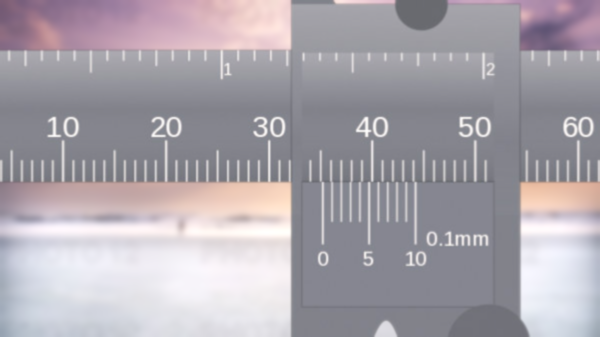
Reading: 35.2mm
